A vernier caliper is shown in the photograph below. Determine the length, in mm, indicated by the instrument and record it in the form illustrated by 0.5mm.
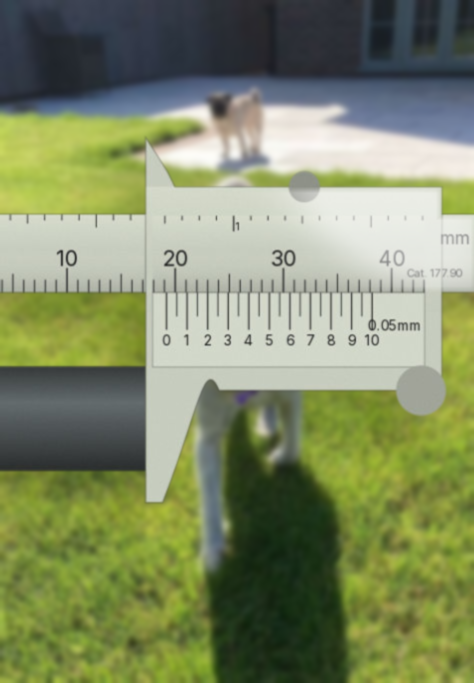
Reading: 19.2mm
